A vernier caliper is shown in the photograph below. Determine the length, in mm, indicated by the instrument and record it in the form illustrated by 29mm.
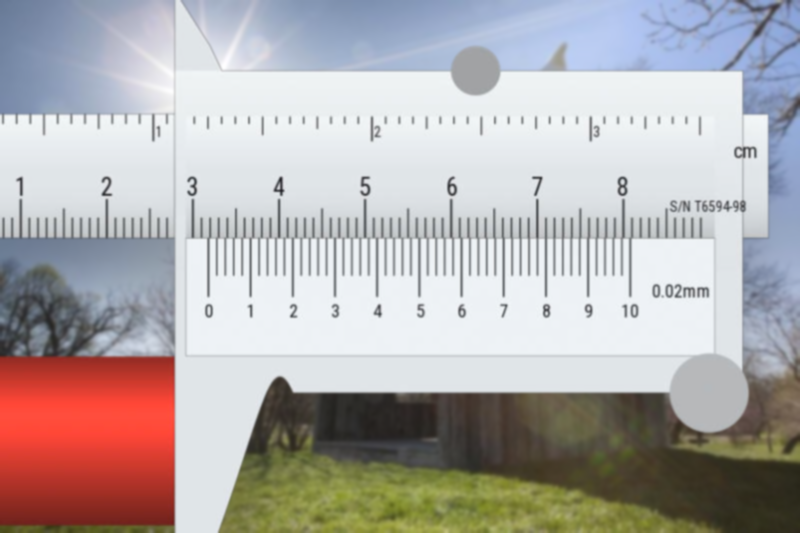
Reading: 31.8mm
